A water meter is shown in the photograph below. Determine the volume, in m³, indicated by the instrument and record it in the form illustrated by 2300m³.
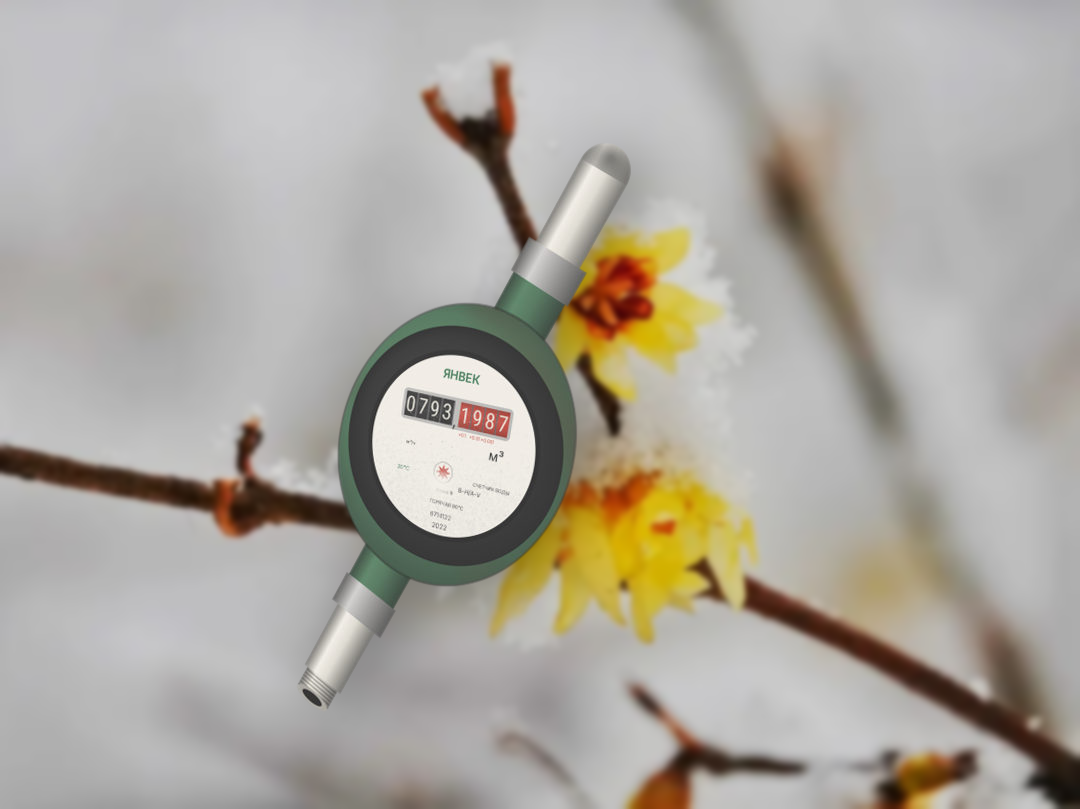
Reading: 793.1987m³
